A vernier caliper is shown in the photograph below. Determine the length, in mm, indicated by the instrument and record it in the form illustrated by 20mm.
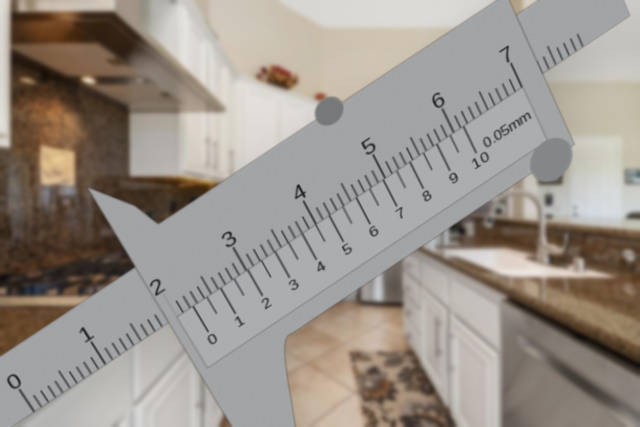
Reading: 22.4mm
